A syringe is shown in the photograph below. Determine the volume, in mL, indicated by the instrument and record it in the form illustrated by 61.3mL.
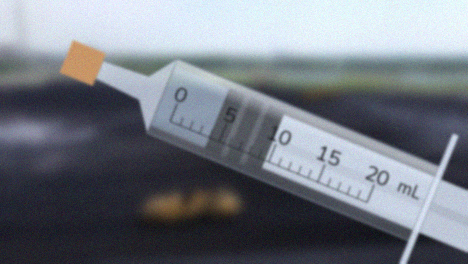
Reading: 4mL
